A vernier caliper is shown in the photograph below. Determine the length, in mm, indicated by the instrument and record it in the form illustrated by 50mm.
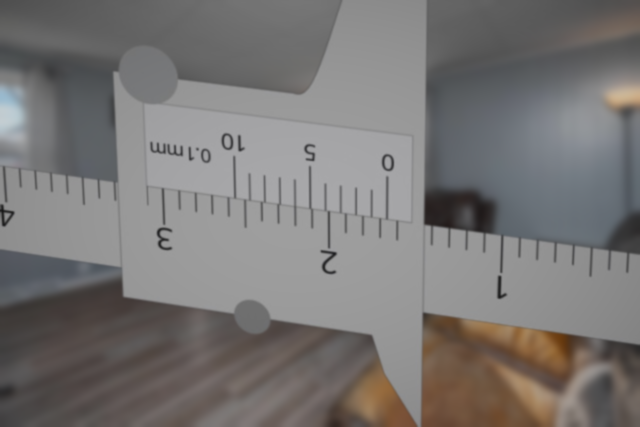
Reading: 16.6mm
